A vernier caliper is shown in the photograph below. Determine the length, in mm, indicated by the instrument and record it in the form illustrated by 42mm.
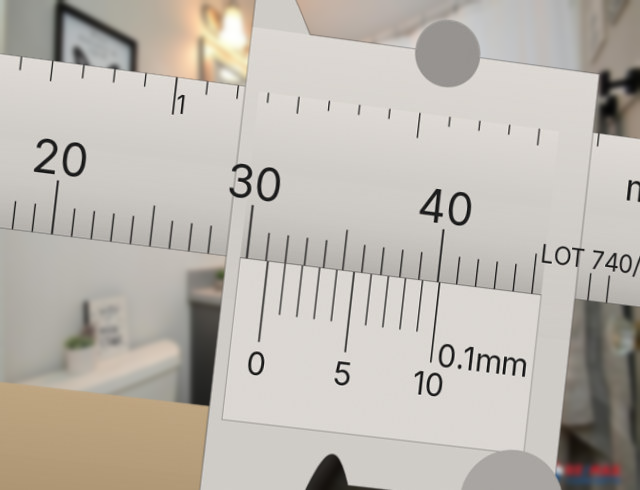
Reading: 31.1mm
